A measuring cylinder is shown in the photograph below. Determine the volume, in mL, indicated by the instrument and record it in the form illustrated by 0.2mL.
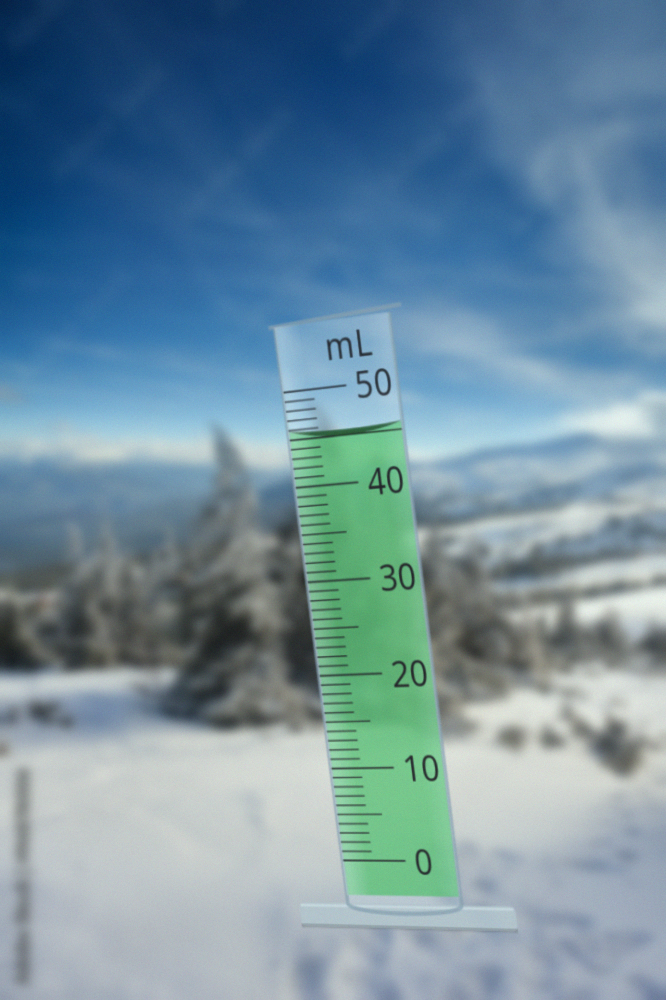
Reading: 45mL
